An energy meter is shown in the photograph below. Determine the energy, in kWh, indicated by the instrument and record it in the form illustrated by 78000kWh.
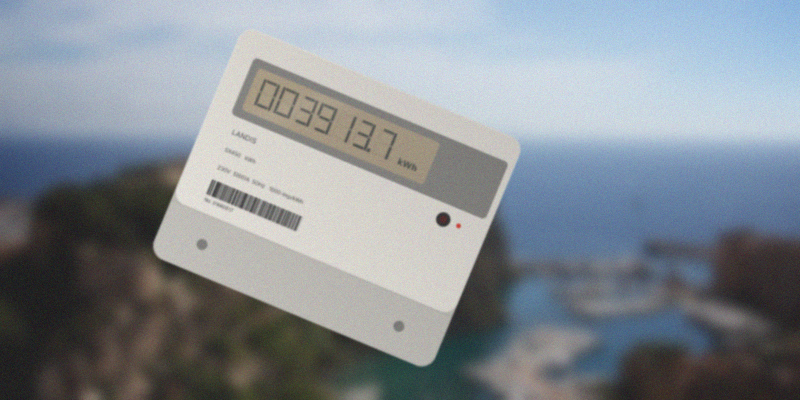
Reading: 3913.7kWh
